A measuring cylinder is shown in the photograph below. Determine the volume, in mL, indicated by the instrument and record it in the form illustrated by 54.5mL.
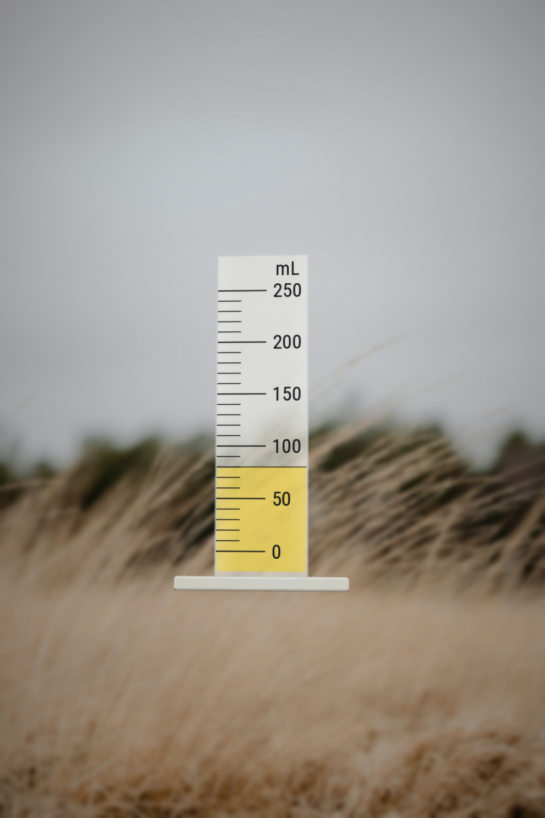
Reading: 80mL
